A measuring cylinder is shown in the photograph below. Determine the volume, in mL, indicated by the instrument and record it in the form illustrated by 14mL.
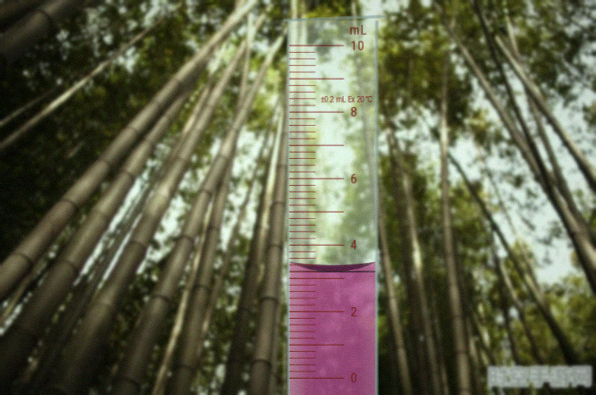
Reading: 3.2mL
